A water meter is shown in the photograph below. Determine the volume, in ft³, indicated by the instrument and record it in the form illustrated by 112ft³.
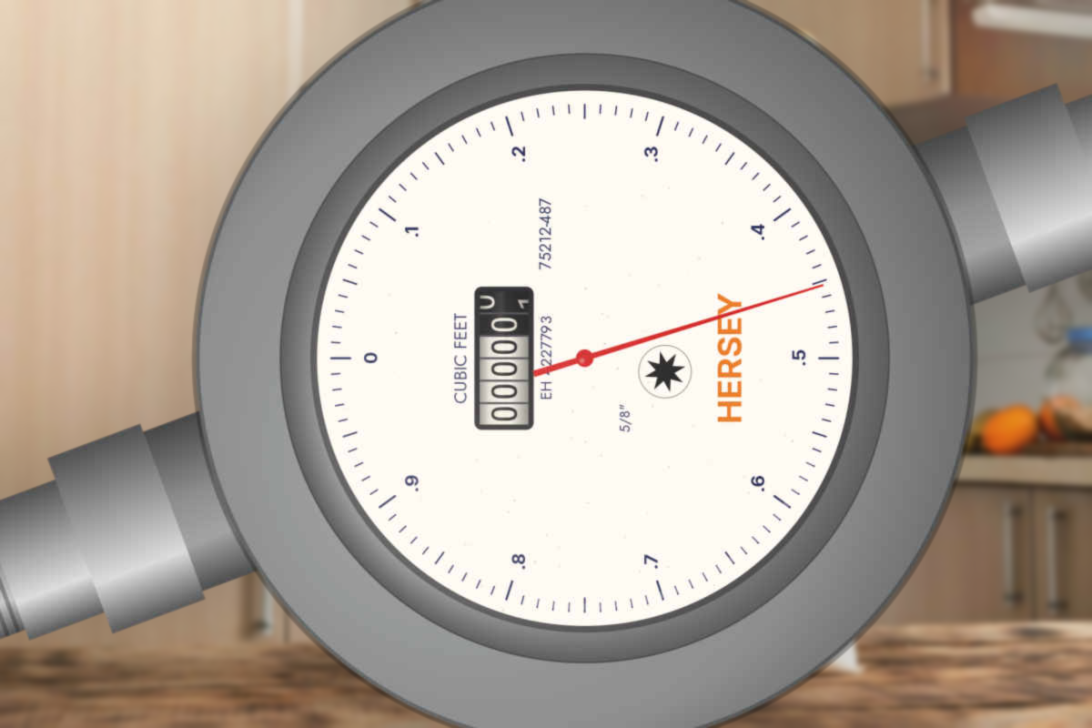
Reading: 0.45ft³
